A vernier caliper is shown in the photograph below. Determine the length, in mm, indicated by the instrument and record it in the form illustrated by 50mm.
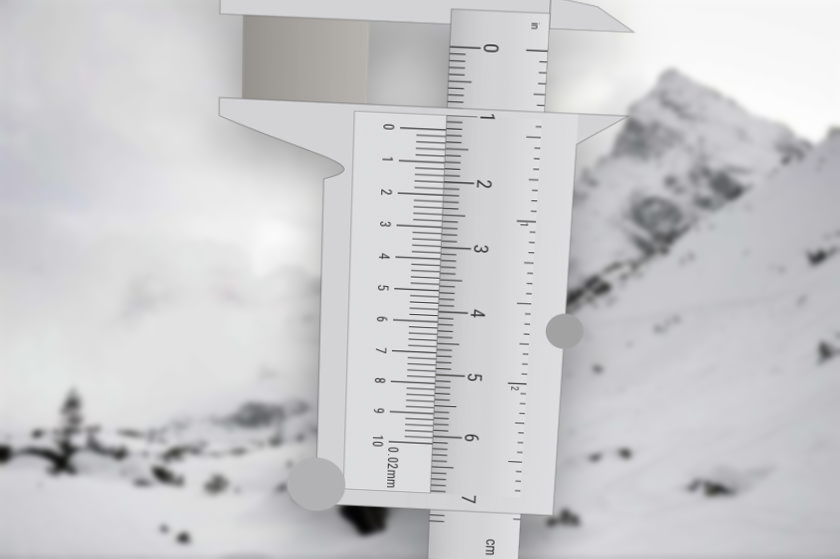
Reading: 12.2mm
